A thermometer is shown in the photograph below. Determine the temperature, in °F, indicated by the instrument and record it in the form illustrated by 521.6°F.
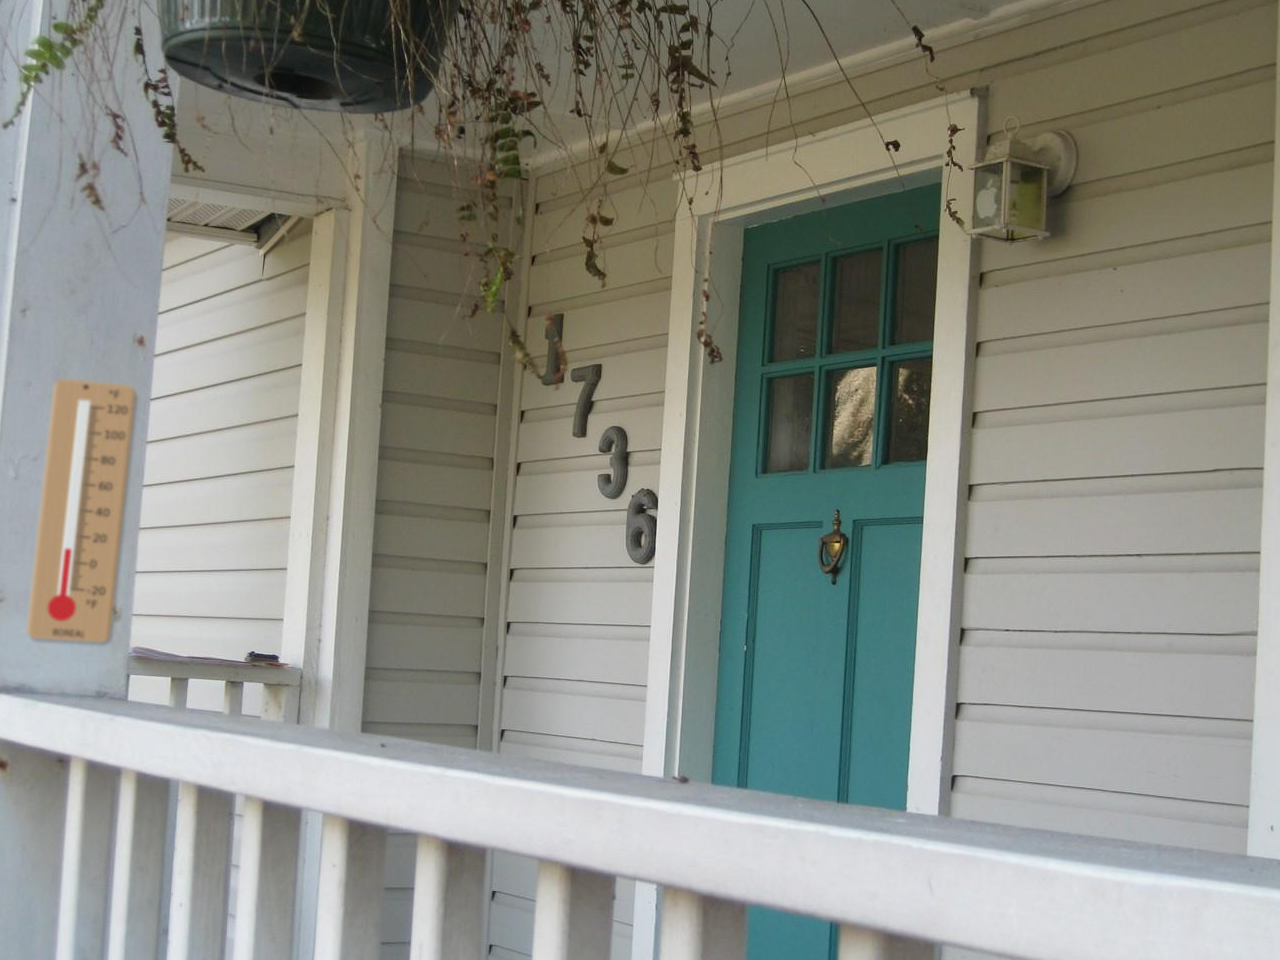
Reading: 10°F
